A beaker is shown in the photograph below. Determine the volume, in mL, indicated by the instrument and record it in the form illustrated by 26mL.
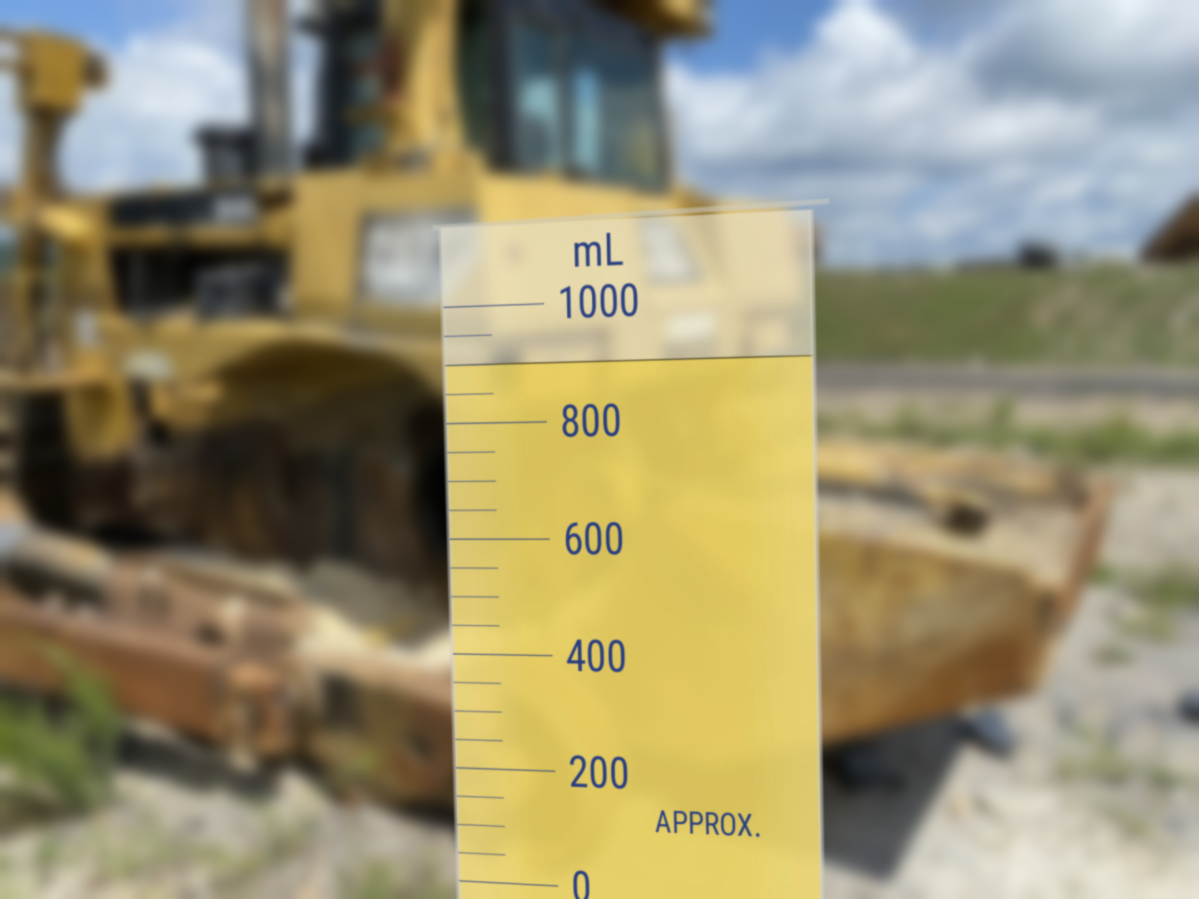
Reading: 900mL
